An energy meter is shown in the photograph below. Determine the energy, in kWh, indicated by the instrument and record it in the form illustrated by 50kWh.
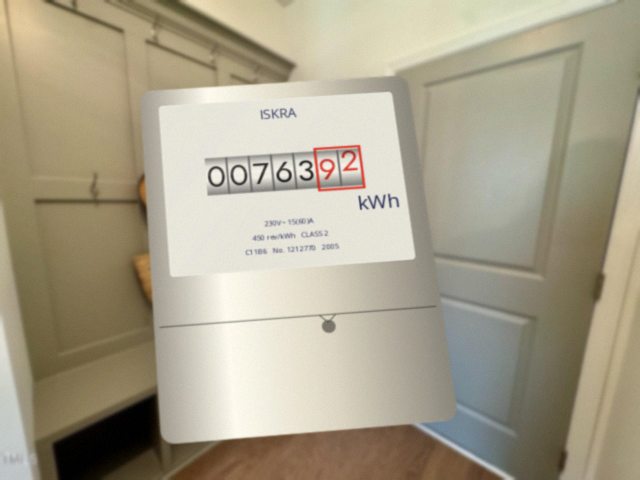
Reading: 763.92kWh
